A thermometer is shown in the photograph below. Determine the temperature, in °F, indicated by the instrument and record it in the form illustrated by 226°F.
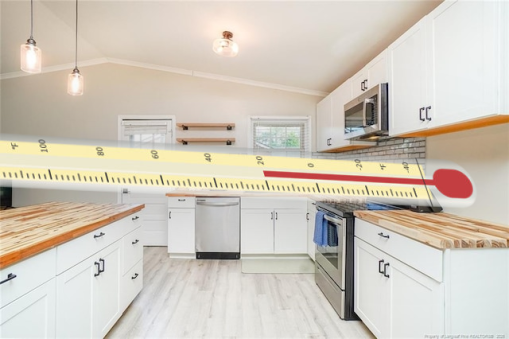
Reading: 20°F
